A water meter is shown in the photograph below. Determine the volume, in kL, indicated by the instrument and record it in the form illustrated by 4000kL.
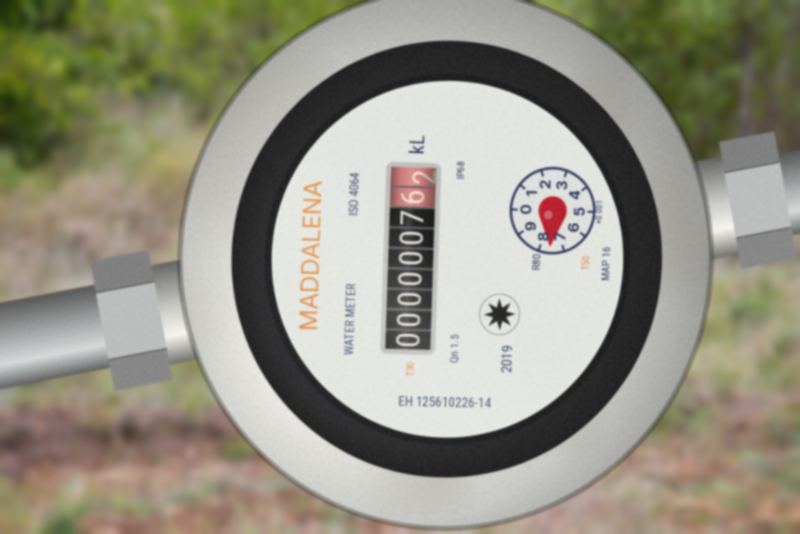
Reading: 7.617kL
